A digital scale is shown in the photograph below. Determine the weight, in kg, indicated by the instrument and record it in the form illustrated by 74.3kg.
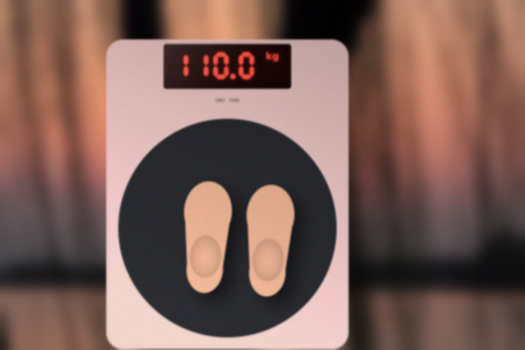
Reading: 110.0kg
